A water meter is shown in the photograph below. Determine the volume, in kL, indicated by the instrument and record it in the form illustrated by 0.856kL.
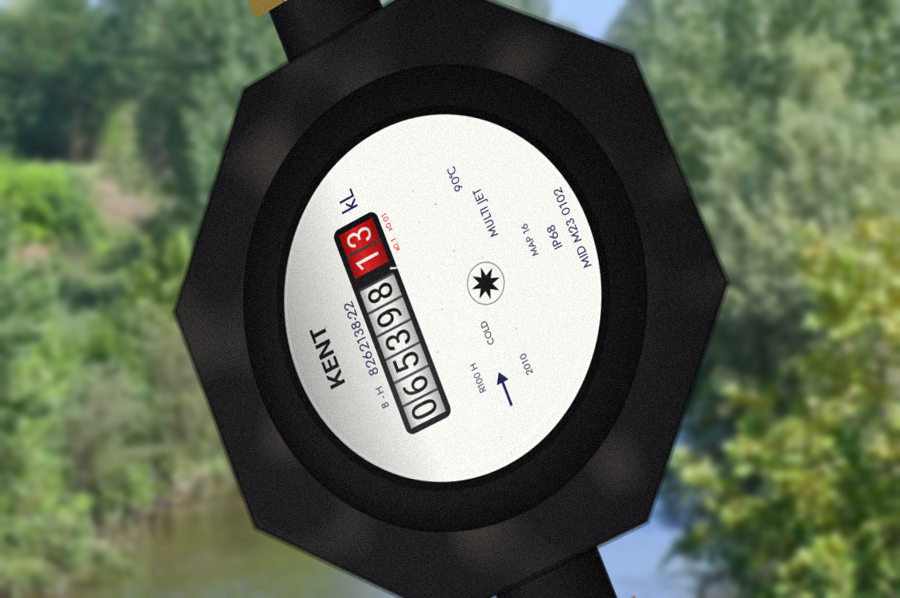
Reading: 65398.13kL
